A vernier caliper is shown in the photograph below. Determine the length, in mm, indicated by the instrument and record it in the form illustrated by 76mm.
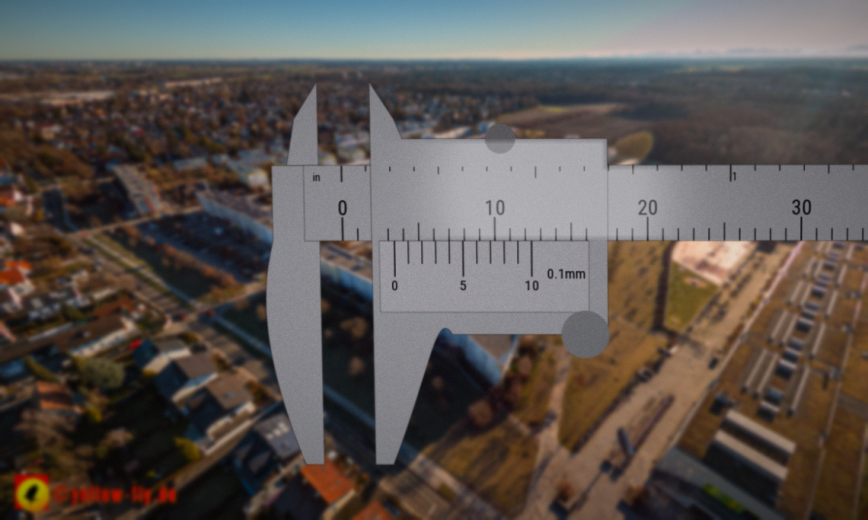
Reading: 3.4mm
